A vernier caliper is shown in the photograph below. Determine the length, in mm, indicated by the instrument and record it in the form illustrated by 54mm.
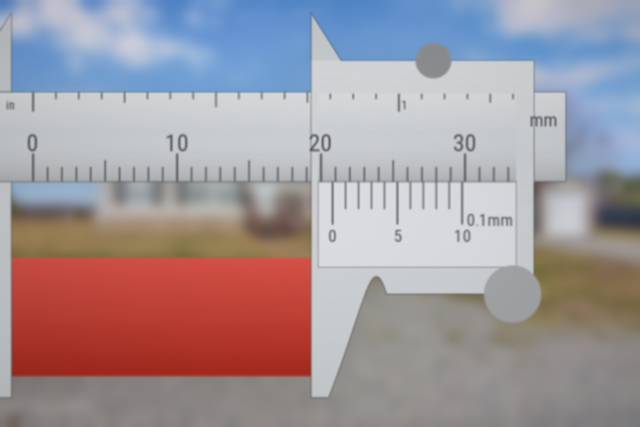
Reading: 20.8mm
